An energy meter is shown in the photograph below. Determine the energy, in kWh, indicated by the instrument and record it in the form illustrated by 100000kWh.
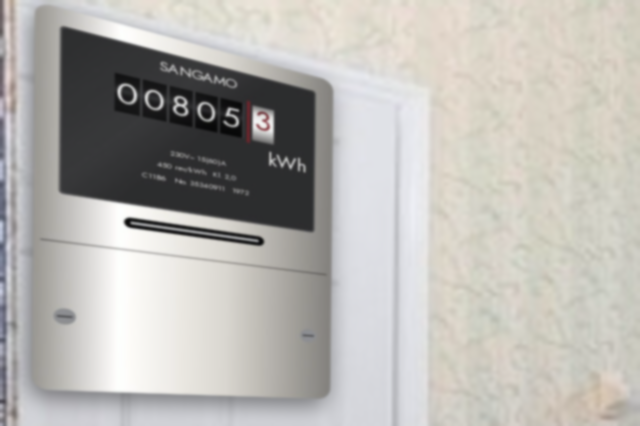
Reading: 805.3kWh
